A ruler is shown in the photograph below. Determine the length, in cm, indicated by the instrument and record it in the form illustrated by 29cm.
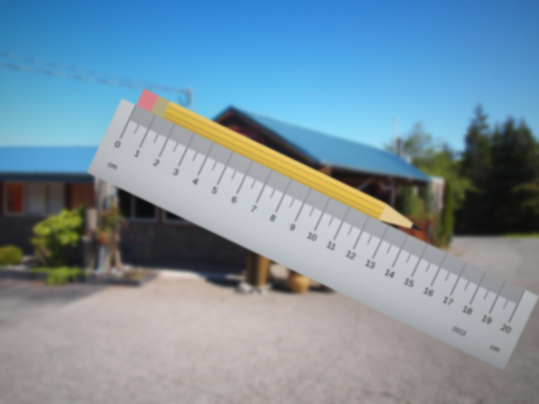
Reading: 14.5cm
